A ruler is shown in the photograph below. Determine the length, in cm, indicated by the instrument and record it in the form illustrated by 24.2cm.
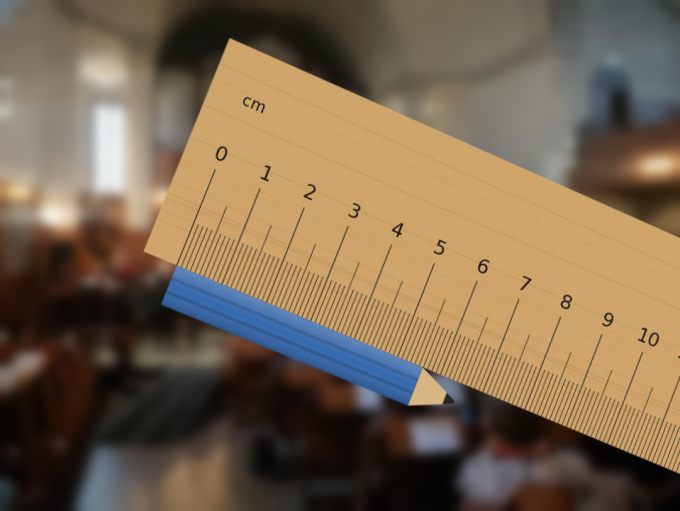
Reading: 6.5cm
